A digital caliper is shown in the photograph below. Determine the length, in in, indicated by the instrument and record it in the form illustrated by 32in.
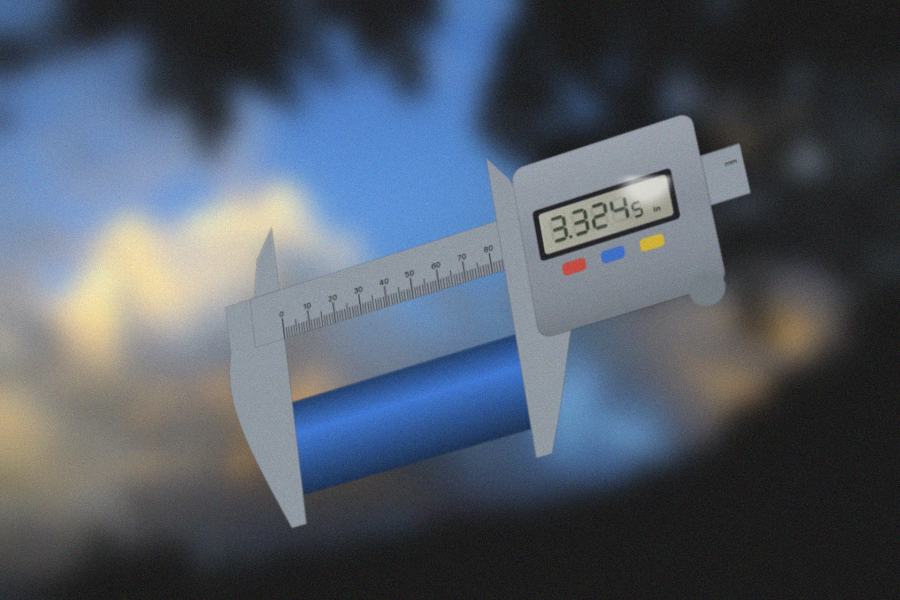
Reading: 3.3245in
